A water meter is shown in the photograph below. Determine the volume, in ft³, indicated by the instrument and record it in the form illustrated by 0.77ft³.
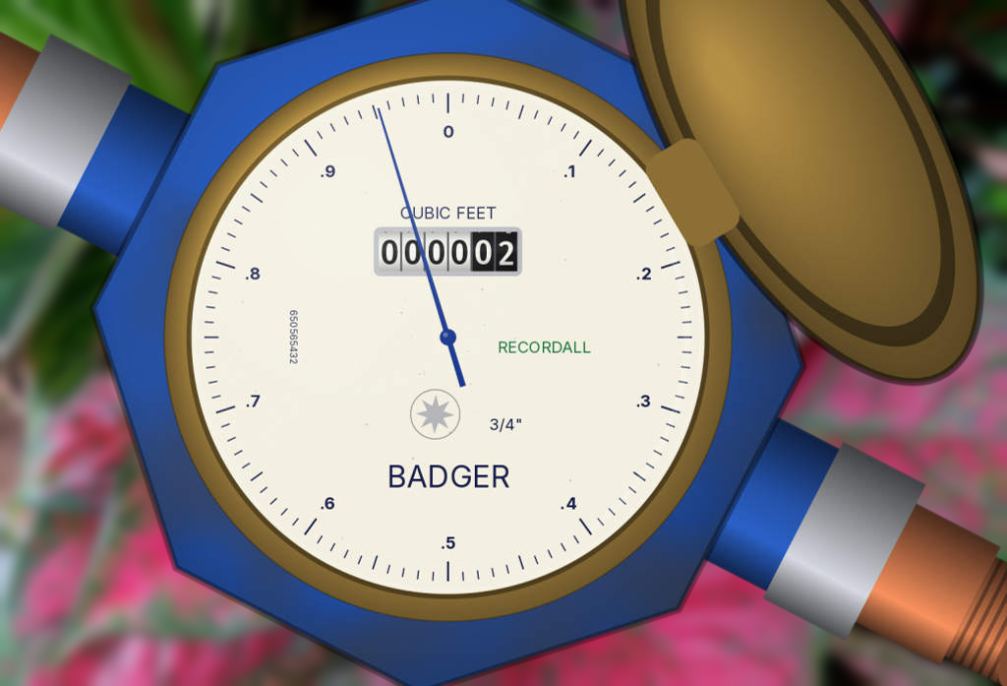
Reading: 1.95ft³
